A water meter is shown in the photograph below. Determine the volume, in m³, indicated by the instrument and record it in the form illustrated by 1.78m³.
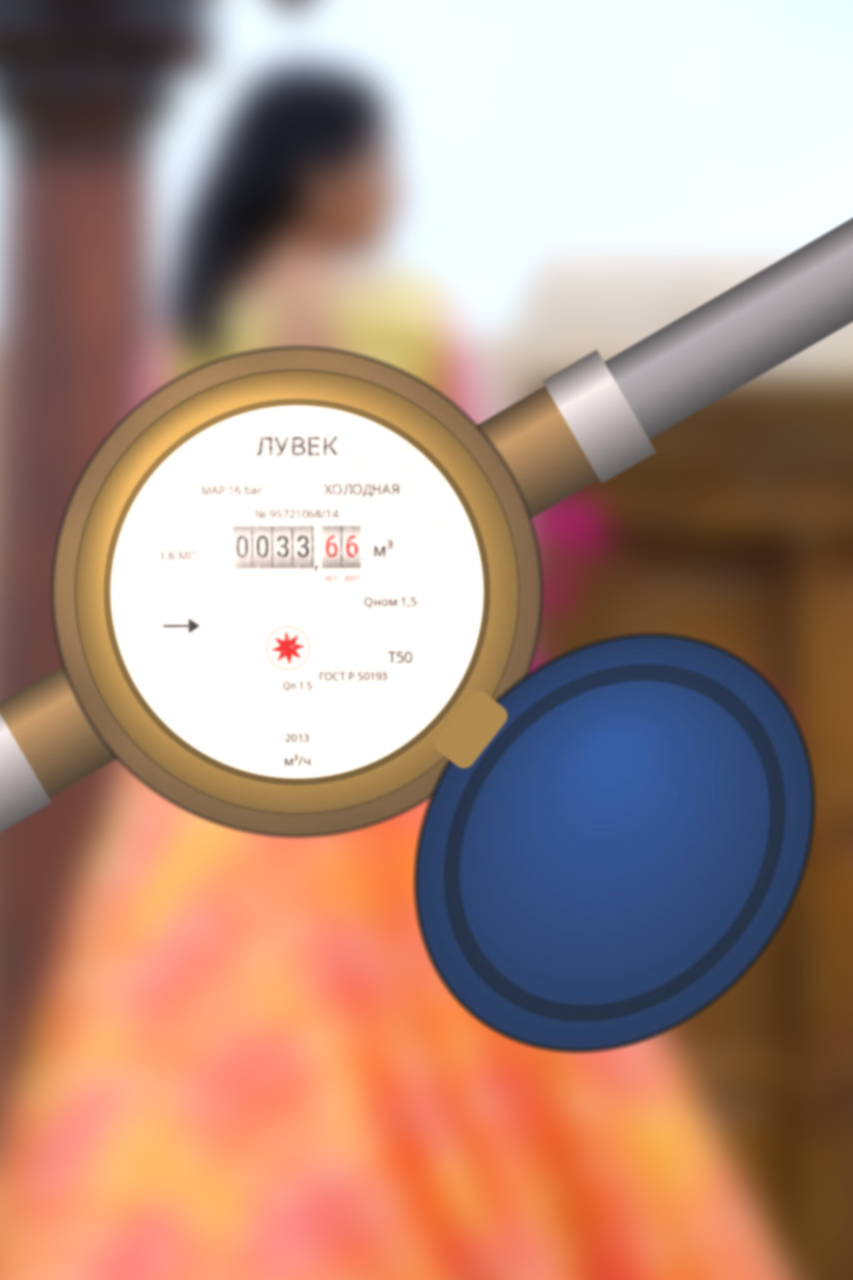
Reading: 33.66m³
